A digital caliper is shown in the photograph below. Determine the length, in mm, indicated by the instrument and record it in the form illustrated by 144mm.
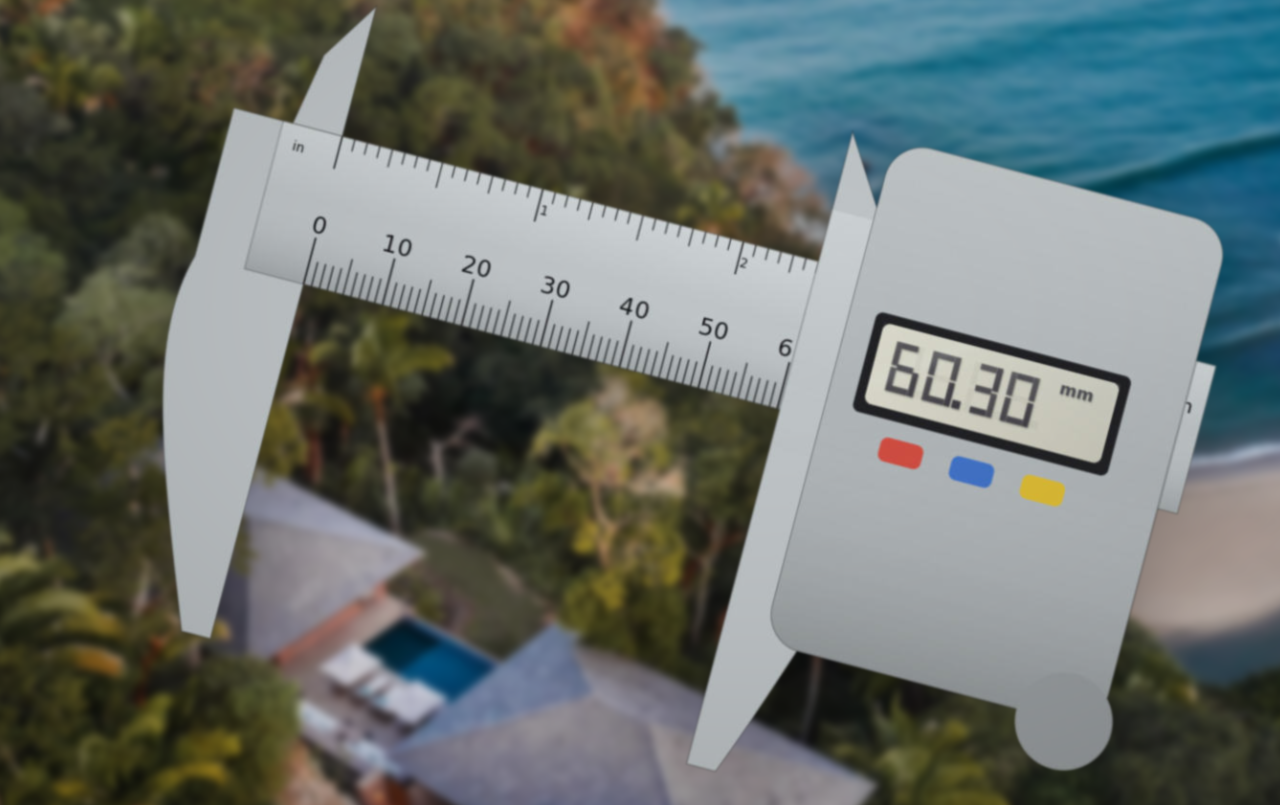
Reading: 60.30mm
